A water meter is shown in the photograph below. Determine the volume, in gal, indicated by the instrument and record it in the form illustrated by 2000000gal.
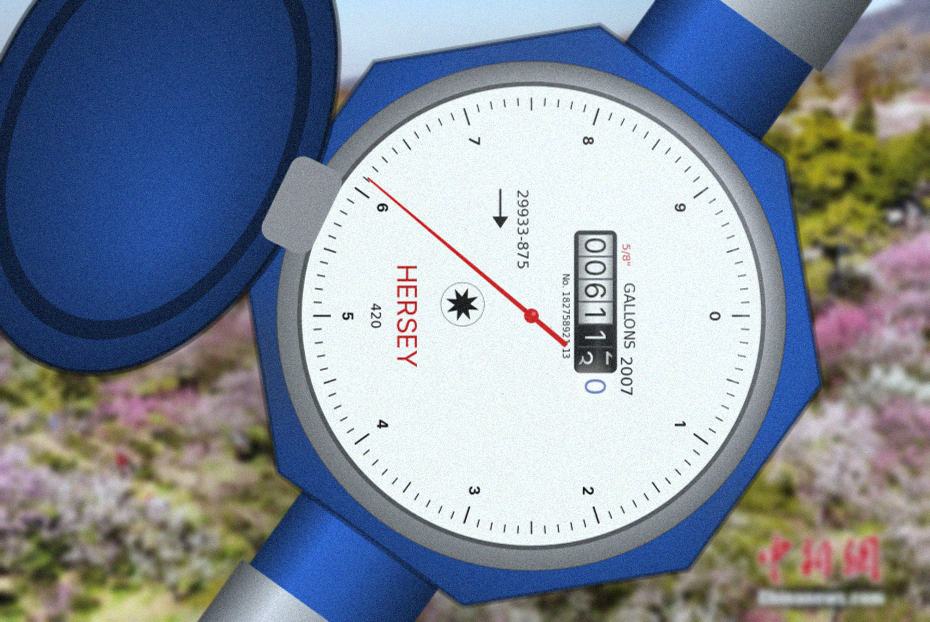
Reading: 61126.1gal
